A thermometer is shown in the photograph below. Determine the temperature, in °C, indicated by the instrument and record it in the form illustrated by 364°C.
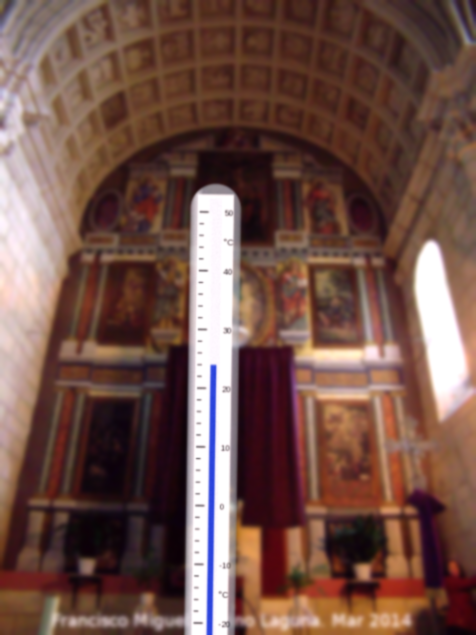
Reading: 24°C
